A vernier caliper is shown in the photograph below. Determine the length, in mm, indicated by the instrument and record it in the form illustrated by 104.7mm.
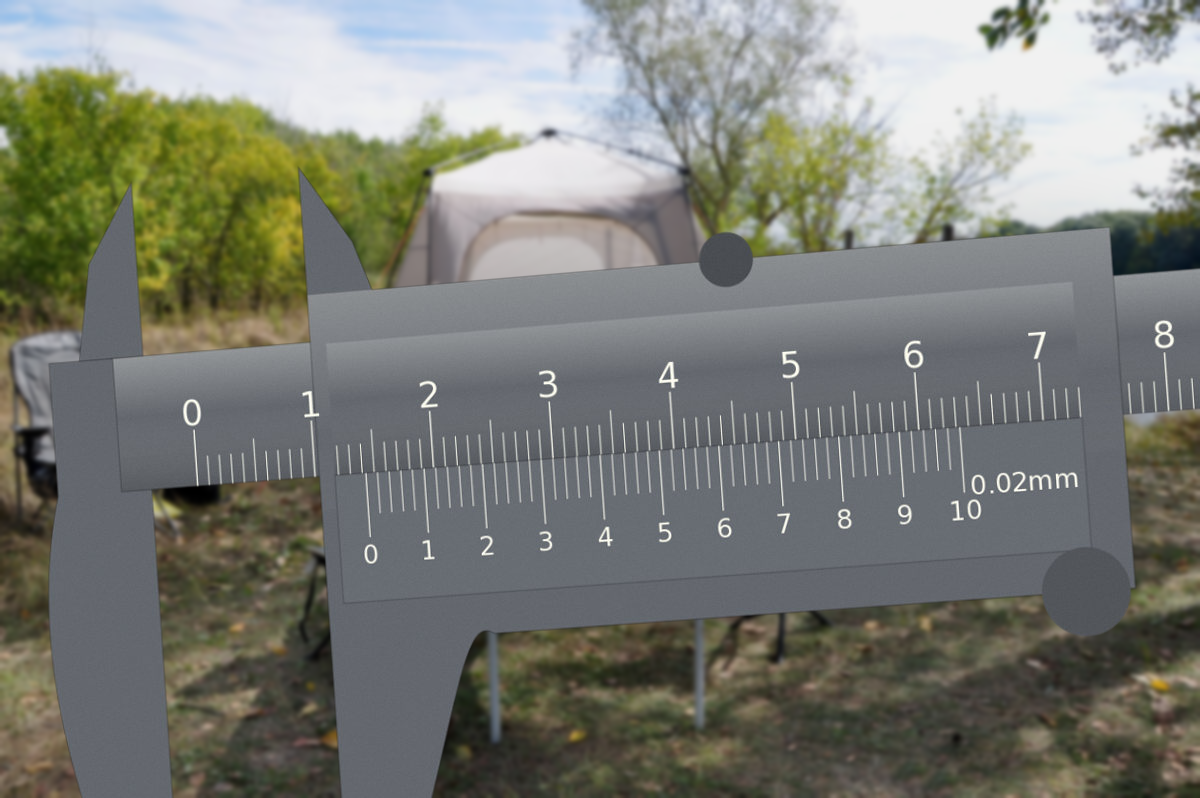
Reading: 14.3mm
